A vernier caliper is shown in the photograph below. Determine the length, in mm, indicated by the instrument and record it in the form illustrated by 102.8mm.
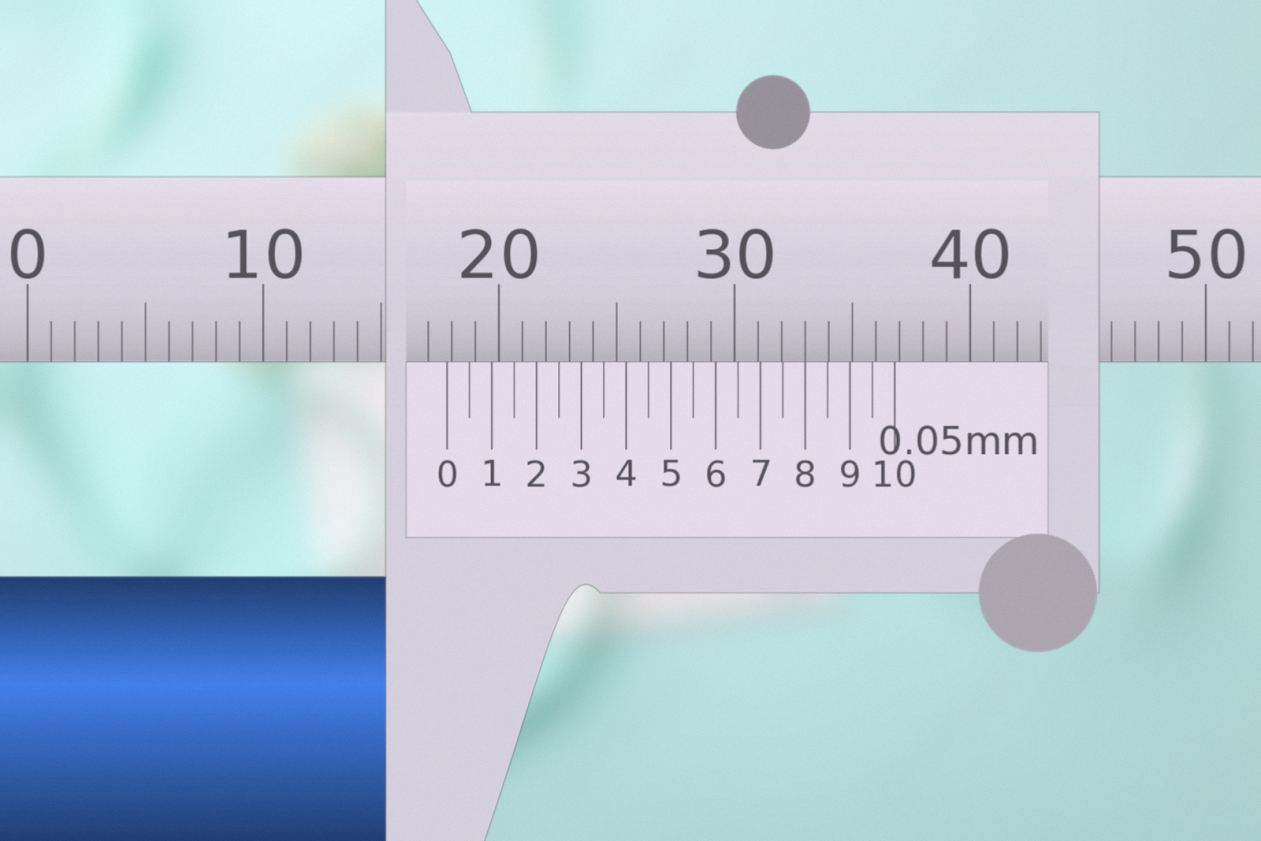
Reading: 17.8mm
